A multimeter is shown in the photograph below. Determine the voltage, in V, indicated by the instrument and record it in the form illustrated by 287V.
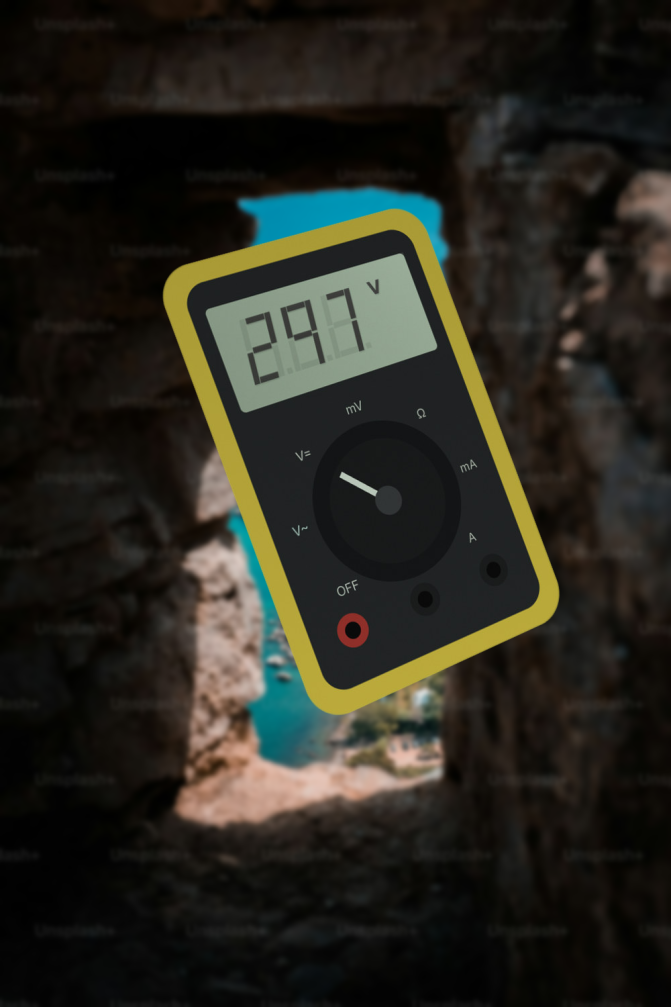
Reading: 297V
